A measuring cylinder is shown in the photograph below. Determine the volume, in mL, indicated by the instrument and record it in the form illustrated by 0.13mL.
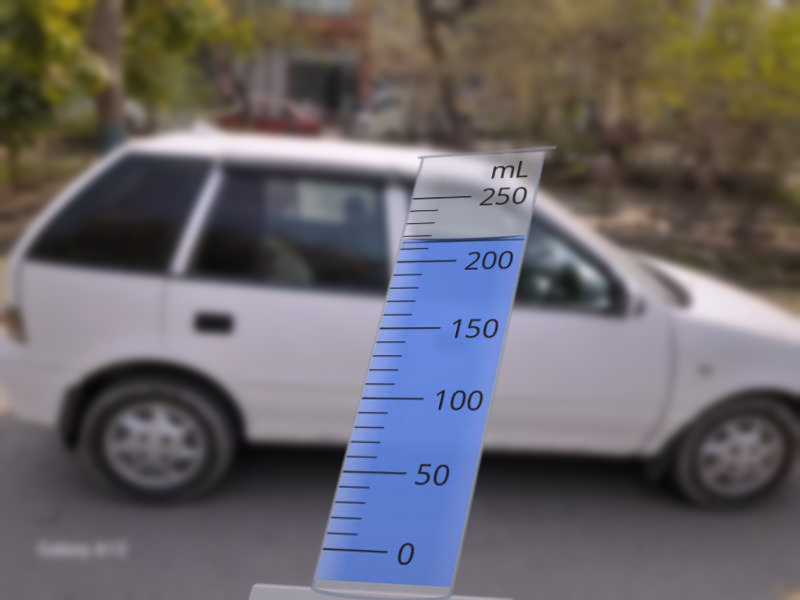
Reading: 215mL
